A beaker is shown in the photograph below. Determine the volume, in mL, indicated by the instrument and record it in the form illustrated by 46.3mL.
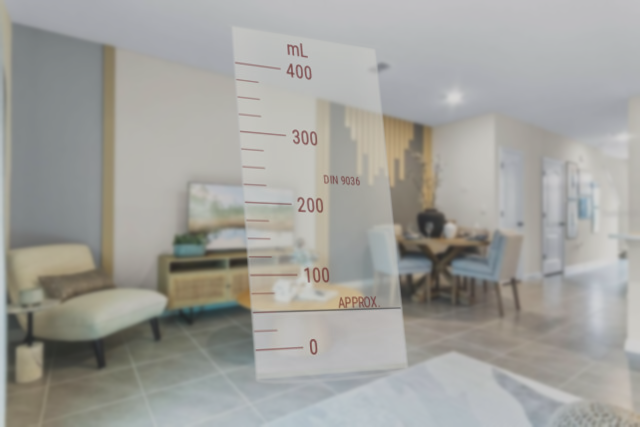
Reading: 50mL
